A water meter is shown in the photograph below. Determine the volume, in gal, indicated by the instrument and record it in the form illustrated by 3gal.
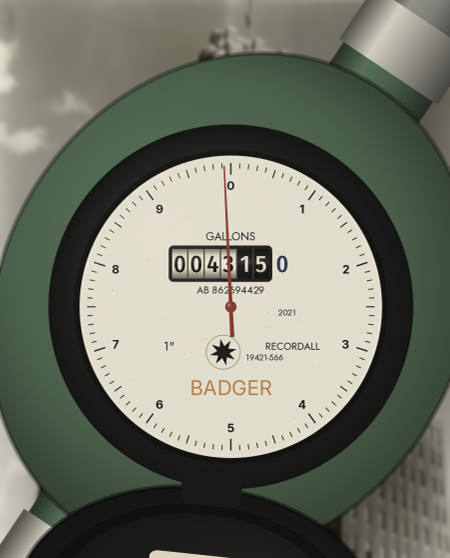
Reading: 43149.9gal
